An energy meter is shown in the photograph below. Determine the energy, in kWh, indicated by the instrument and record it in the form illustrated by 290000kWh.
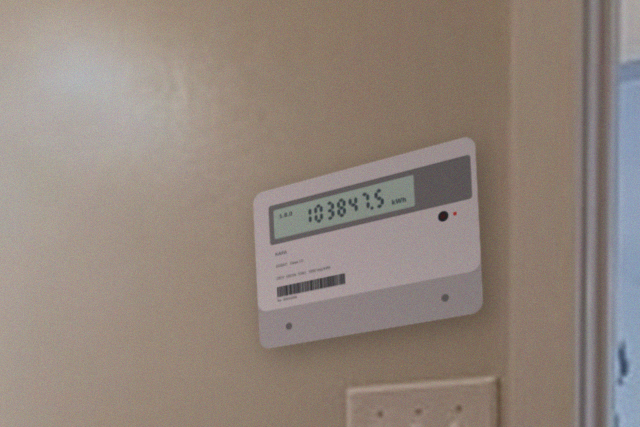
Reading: 103847.5kWh
